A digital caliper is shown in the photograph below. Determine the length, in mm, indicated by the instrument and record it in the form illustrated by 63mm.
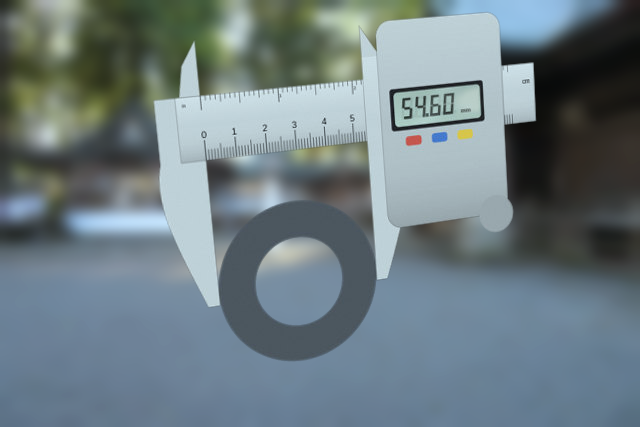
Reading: 54.60mm
